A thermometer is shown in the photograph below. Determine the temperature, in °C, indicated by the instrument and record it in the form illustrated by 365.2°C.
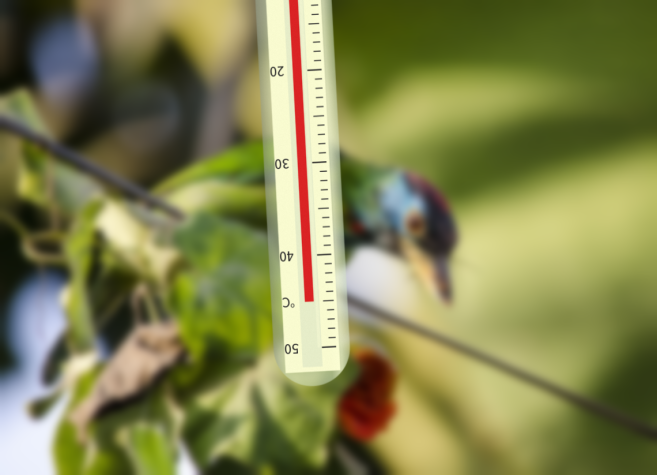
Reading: 45°C
